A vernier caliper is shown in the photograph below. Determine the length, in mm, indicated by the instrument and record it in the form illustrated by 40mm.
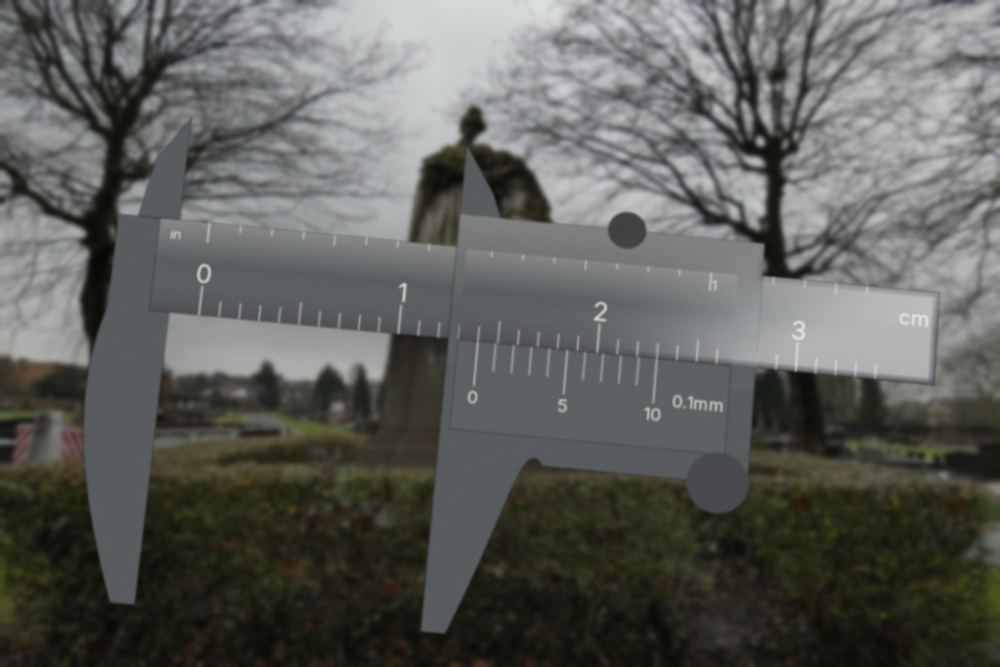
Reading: 14.0mm
